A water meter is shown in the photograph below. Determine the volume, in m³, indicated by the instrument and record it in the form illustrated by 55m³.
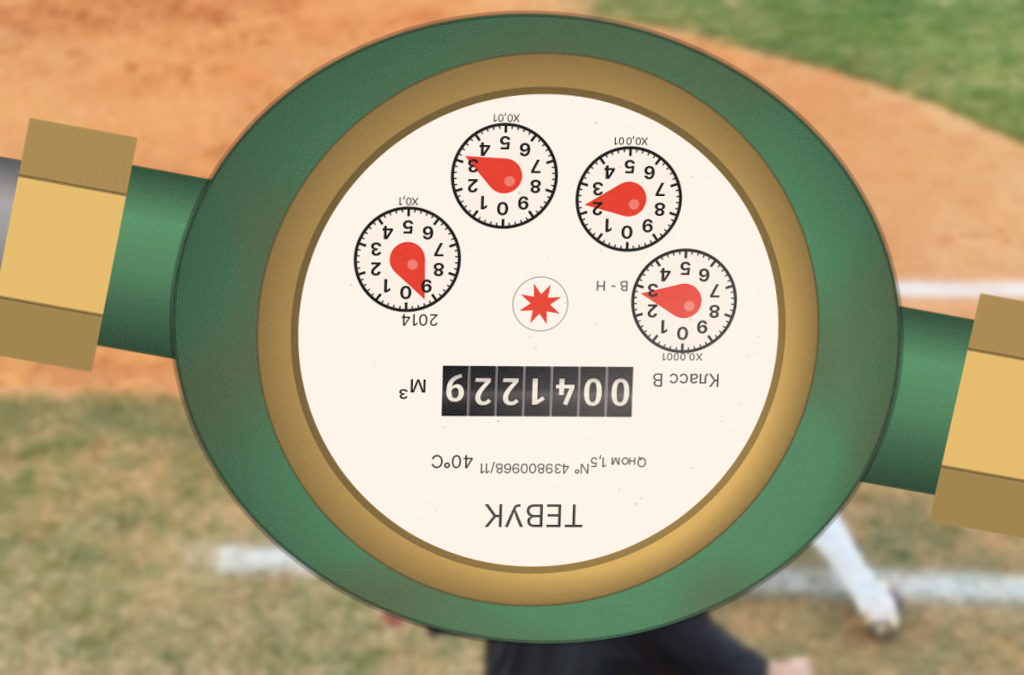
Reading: 41228.9322m³
